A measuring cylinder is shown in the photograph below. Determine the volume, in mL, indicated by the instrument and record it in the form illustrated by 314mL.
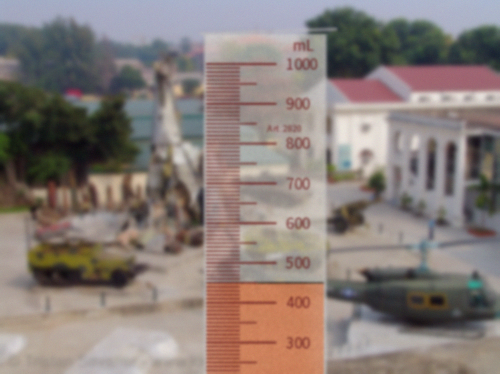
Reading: 450mL
